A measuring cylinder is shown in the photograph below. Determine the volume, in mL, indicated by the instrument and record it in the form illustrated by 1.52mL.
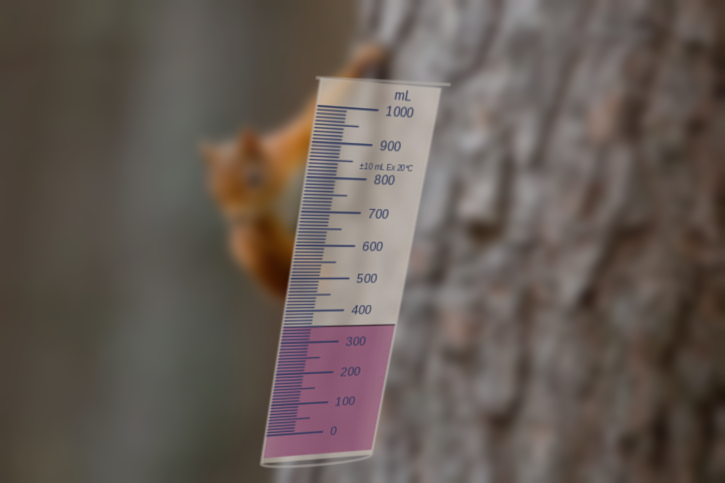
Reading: 350mL
